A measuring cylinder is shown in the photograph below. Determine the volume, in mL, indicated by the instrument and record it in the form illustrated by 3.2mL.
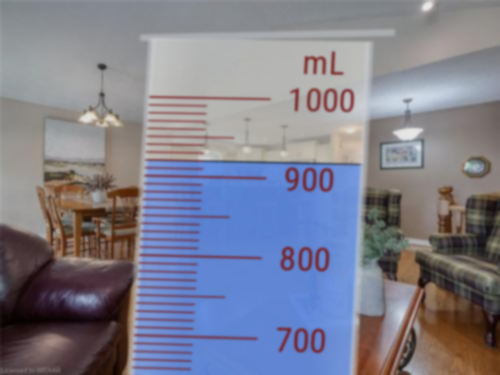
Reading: 920mL
